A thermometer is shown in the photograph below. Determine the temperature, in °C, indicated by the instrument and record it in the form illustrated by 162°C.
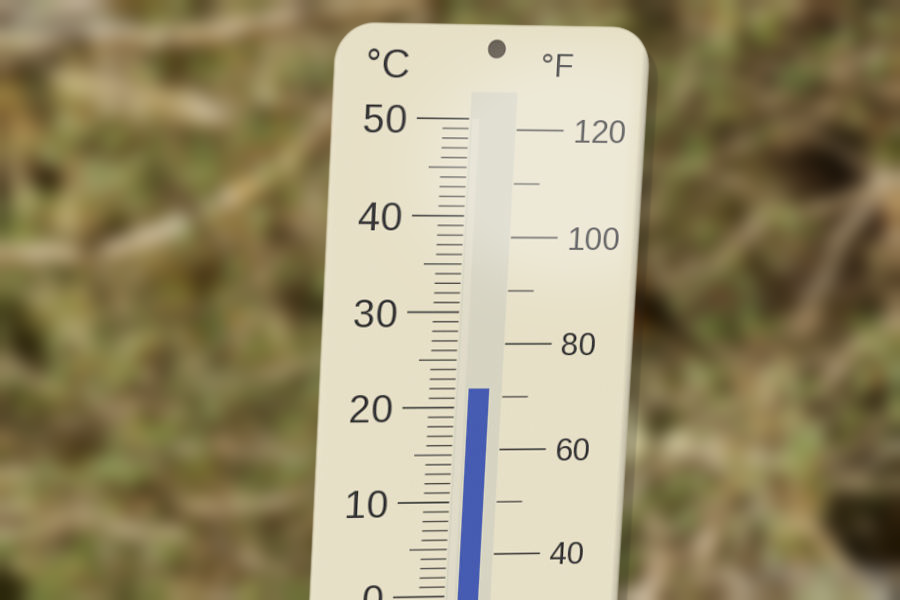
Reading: 22°C
